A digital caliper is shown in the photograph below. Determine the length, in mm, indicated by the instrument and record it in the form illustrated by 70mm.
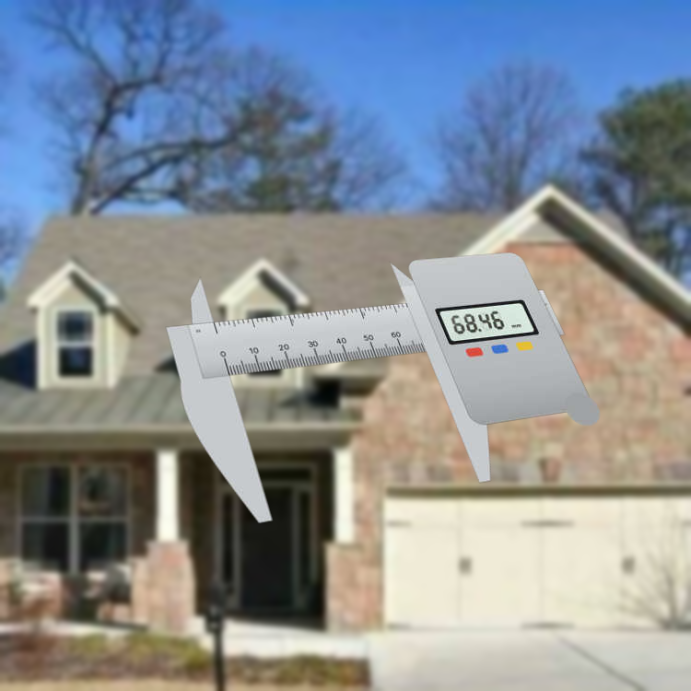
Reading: 68.46mm
